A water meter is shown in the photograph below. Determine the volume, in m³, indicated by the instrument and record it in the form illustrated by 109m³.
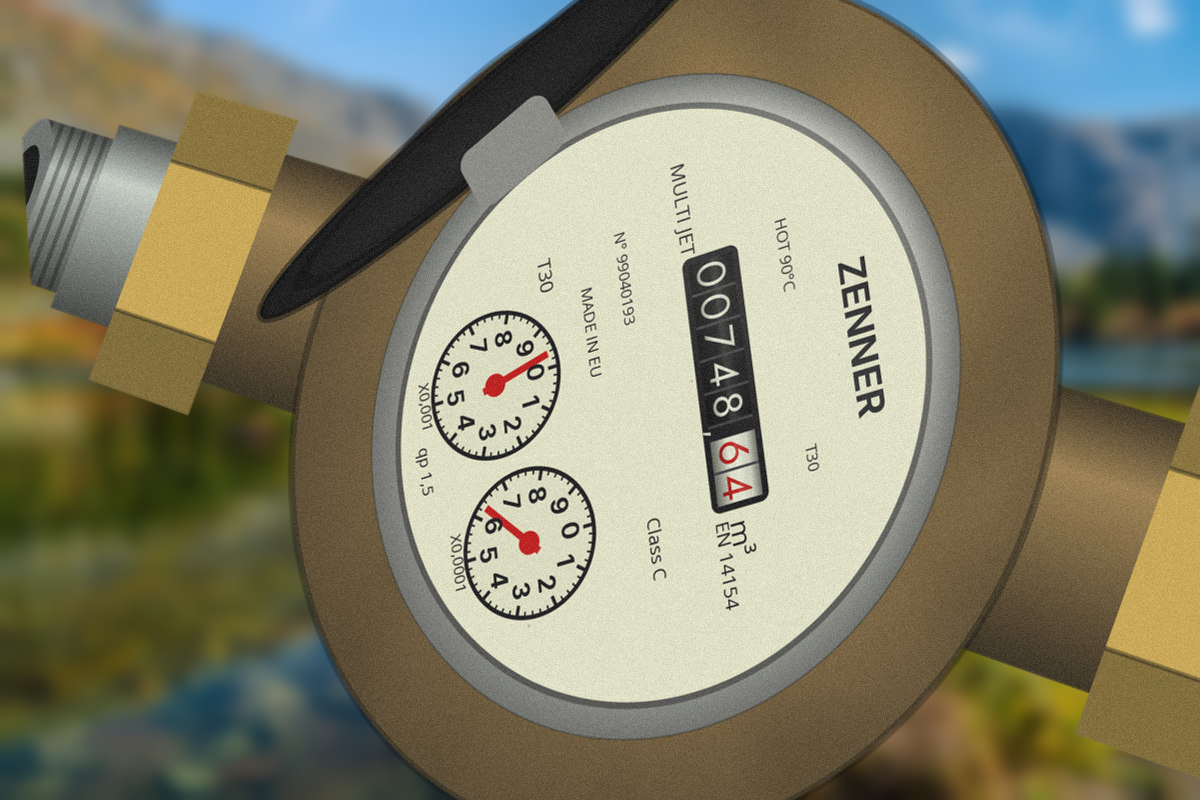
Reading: 748.6396m³
